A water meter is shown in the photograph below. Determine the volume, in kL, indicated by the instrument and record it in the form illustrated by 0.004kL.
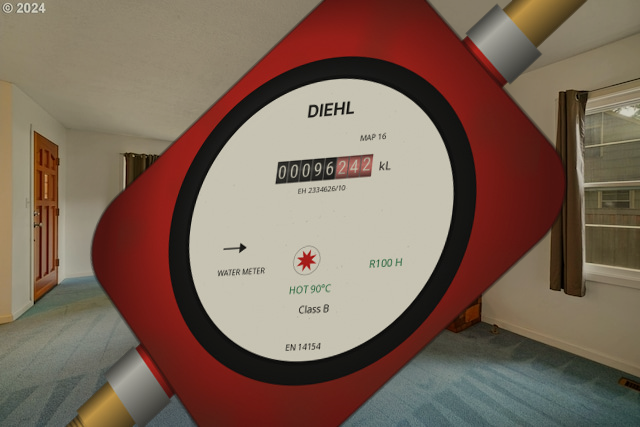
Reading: 96.242kL
